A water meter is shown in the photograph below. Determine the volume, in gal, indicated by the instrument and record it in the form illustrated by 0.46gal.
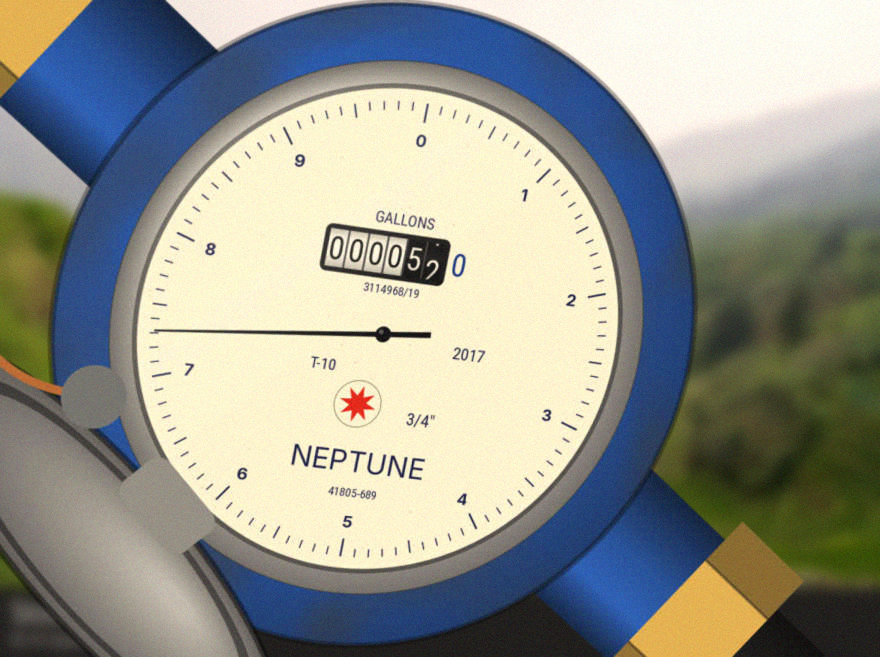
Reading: 517.3gal
